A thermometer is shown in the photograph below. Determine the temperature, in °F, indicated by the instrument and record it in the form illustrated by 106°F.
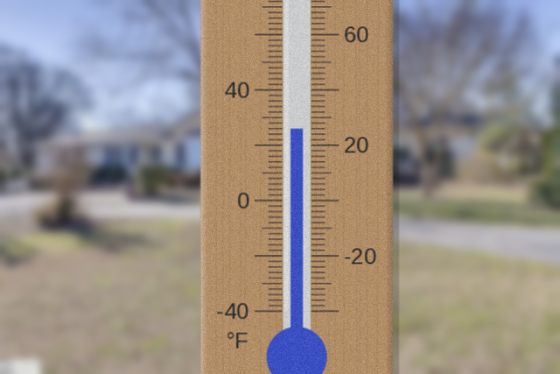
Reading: 26°F
